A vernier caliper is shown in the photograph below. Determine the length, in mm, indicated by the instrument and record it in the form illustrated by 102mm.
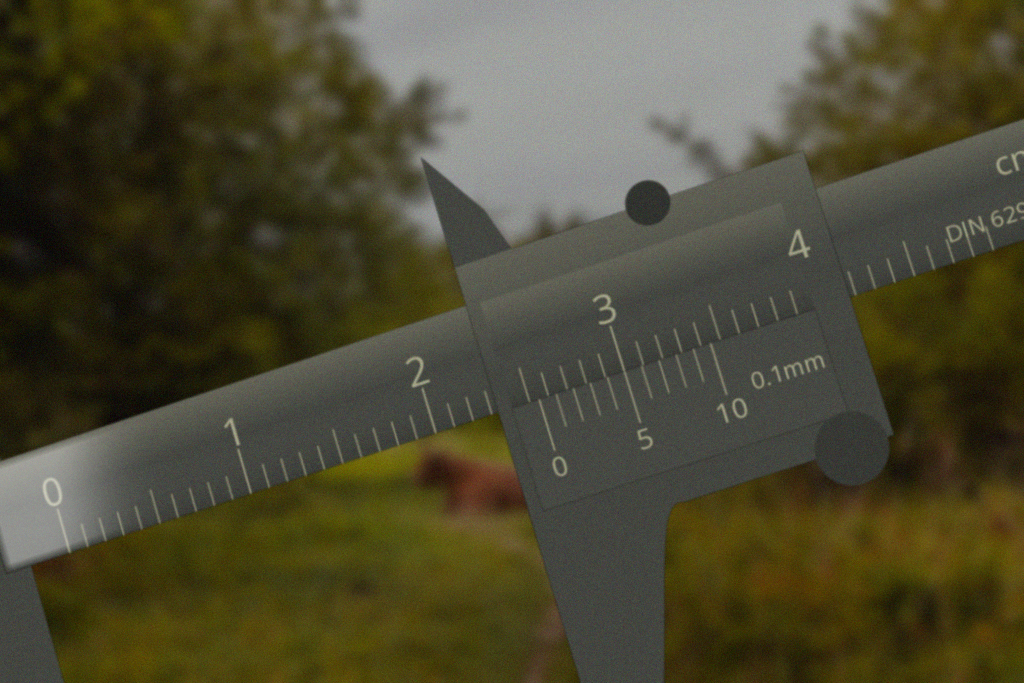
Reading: 25.5mm
